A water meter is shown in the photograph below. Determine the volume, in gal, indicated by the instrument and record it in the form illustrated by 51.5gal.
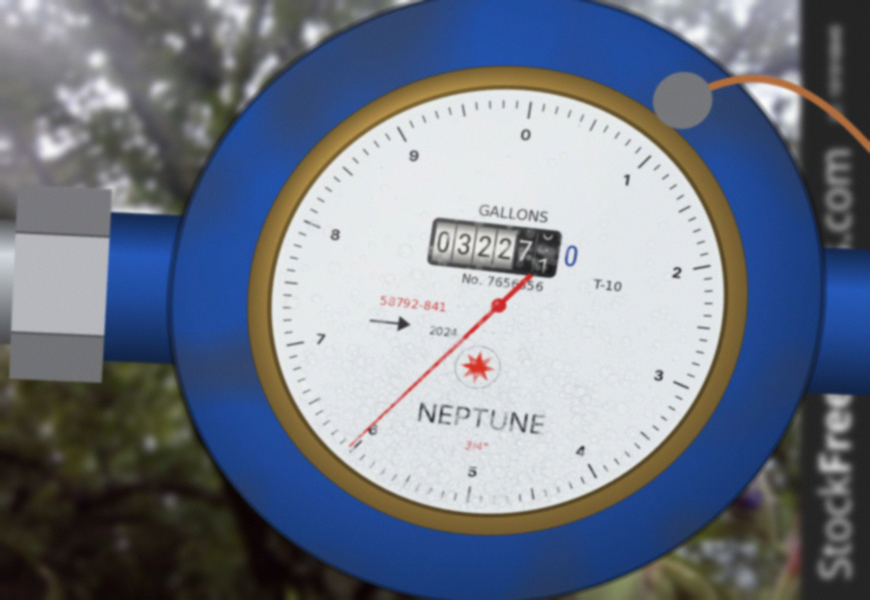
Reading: 322706.0gal
